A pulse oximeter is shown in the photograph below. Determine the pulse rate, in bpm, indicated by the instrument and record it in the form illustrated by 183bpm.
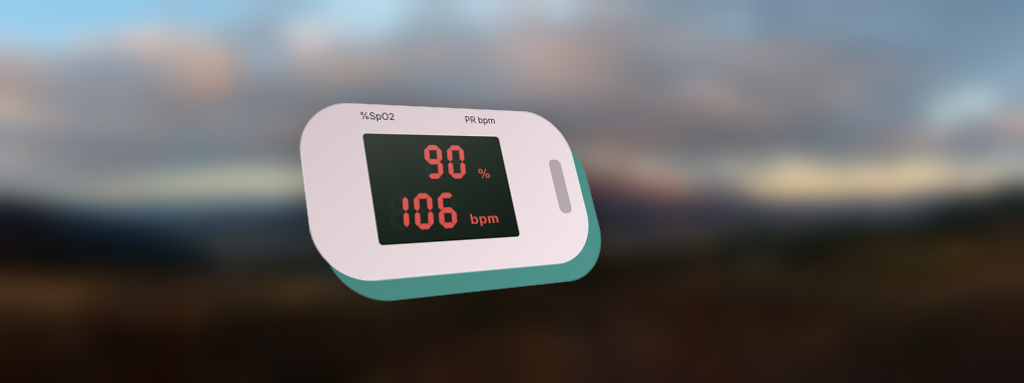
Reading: 106bpm
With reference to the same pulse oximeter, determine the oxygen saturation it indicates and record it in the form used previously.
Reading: 90%
